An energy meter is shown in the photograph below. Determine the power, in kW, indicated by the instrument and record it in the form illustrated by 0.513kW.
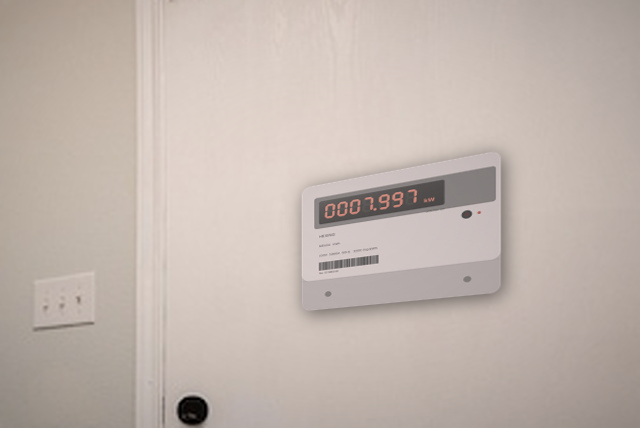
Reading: 7.997kW
